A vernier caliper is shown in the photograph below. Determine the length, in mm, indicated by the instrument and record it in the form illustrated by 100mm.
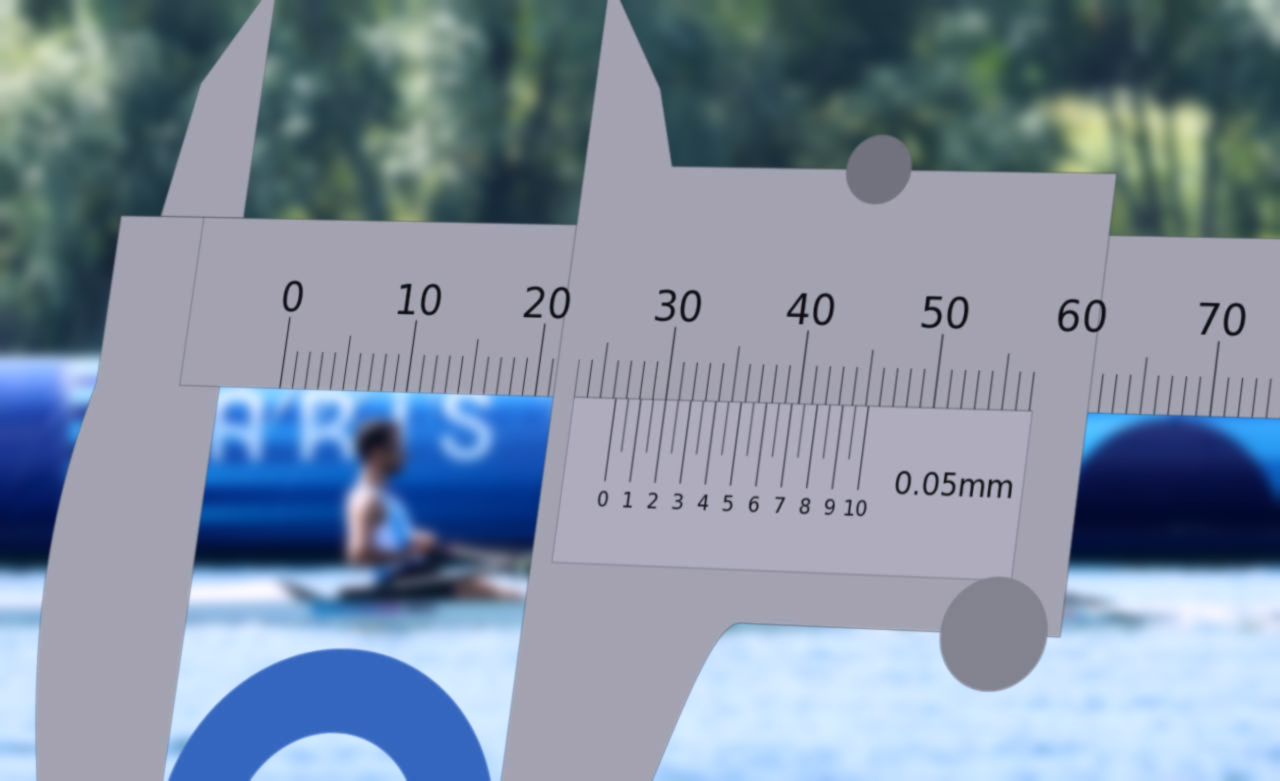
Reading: 26.2mm
